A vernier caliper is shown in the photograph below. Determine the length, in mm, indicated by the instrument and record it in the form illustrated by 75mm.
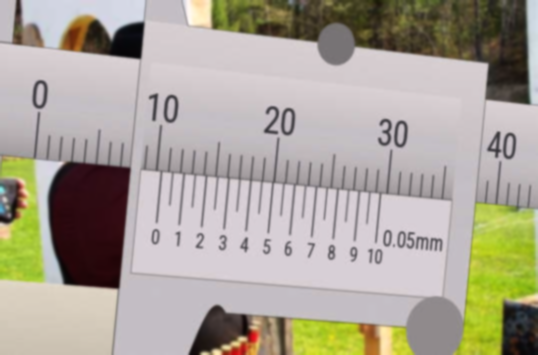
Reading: 10.4mm
